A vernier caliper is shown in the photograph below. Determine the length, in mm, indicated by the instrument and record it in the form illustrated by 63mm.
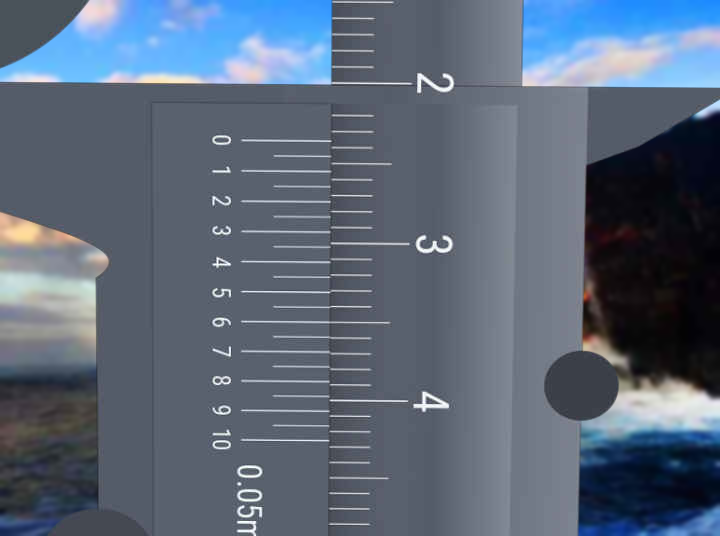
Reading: 23.6mm
